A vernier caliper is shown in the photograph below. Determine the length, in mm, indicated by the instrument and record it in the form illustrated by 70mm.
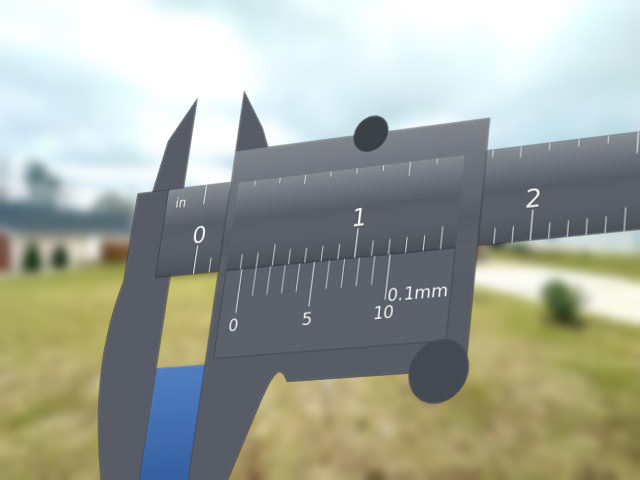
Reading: 3.1mm
